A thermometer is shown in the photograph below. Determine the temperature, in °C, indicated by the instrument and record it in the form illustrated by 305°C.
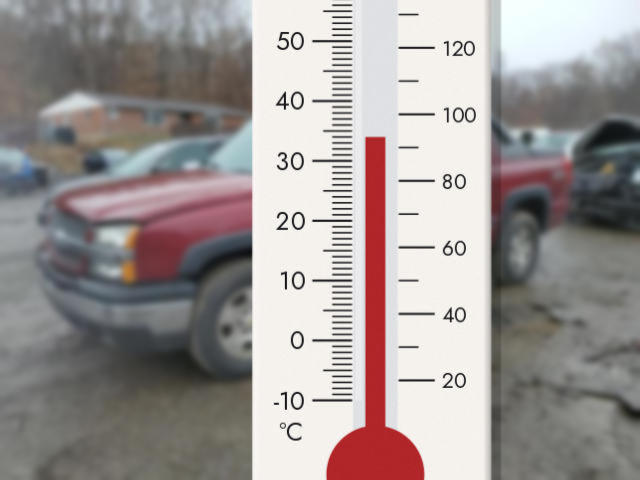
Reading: 34°C
